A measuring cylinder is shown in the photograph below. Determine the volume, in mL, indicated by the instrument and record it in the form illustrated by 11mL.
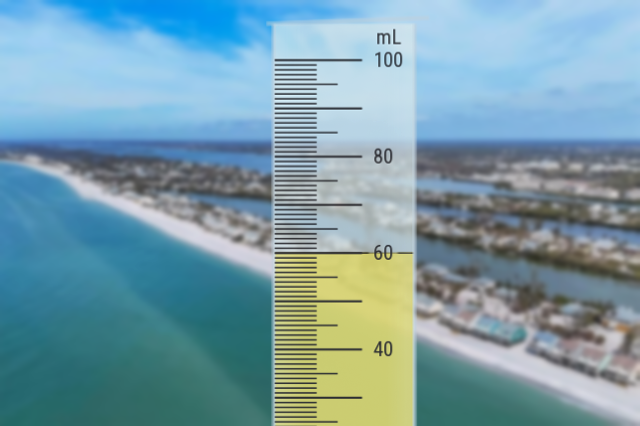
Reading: 60mL
